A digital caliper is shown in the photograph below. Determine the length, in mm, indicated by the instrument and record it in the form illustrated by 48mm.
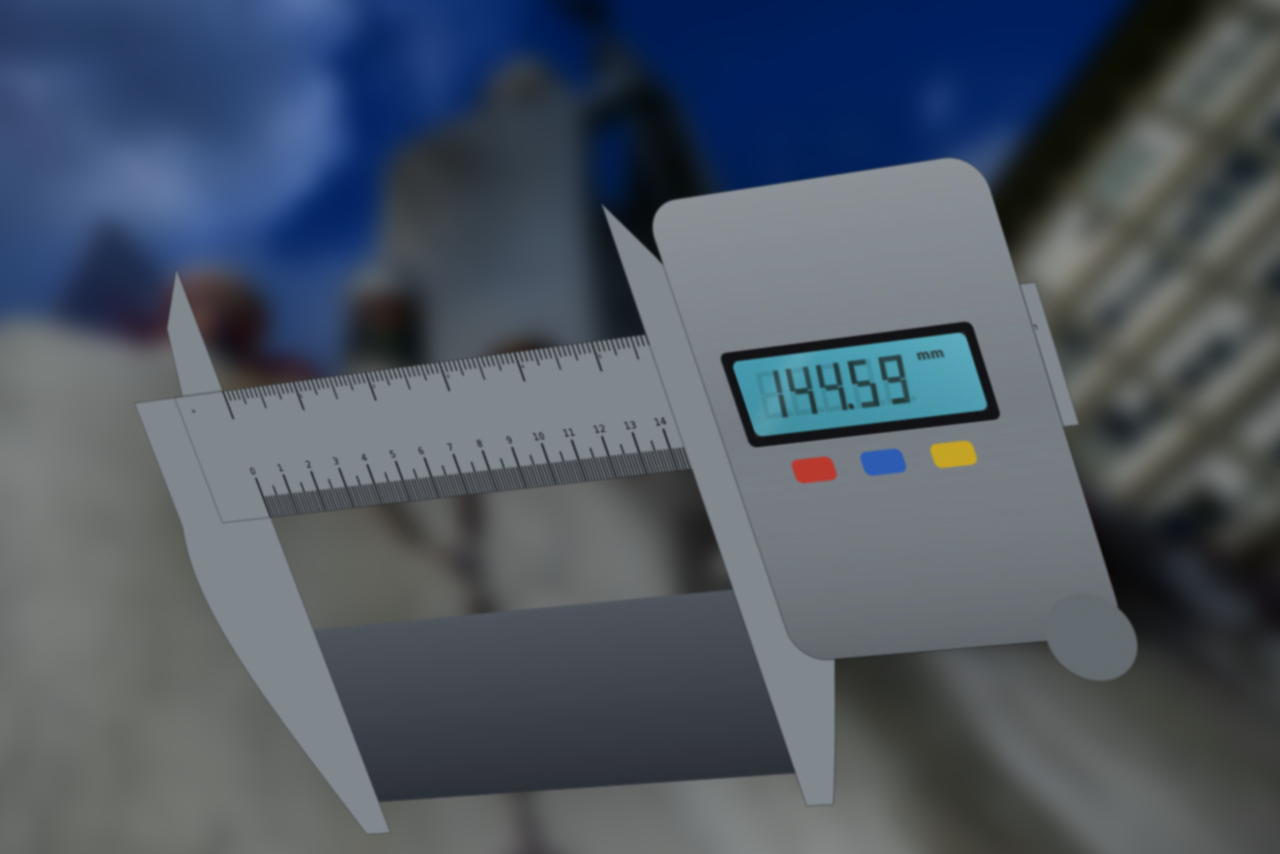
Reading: 144.59mm
